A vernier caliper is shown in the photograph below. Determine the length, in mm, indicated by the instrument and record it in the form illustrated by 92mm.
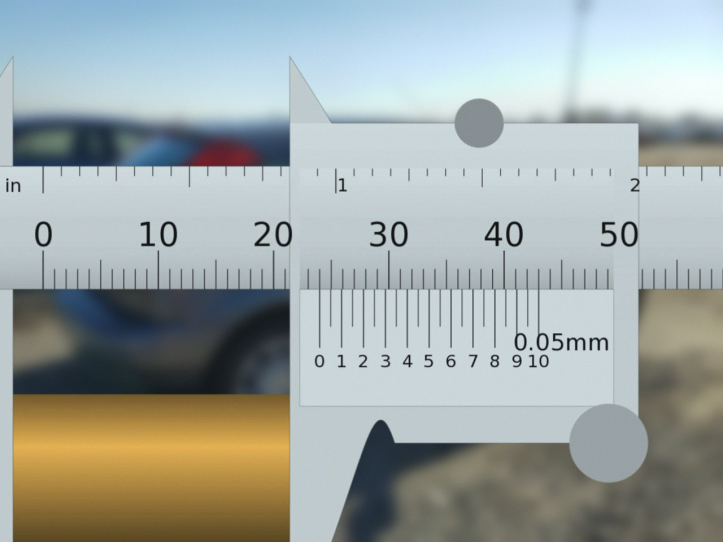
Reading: 24.0mm
